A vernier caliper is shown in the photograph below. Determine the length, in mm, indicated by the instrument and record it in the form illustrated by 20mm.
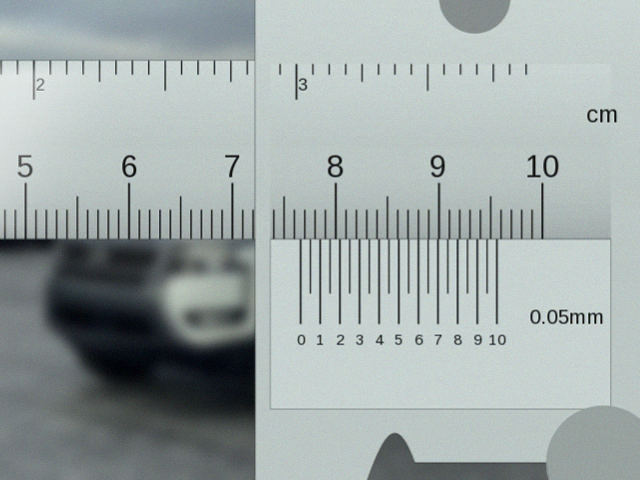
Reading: 76.6mm
